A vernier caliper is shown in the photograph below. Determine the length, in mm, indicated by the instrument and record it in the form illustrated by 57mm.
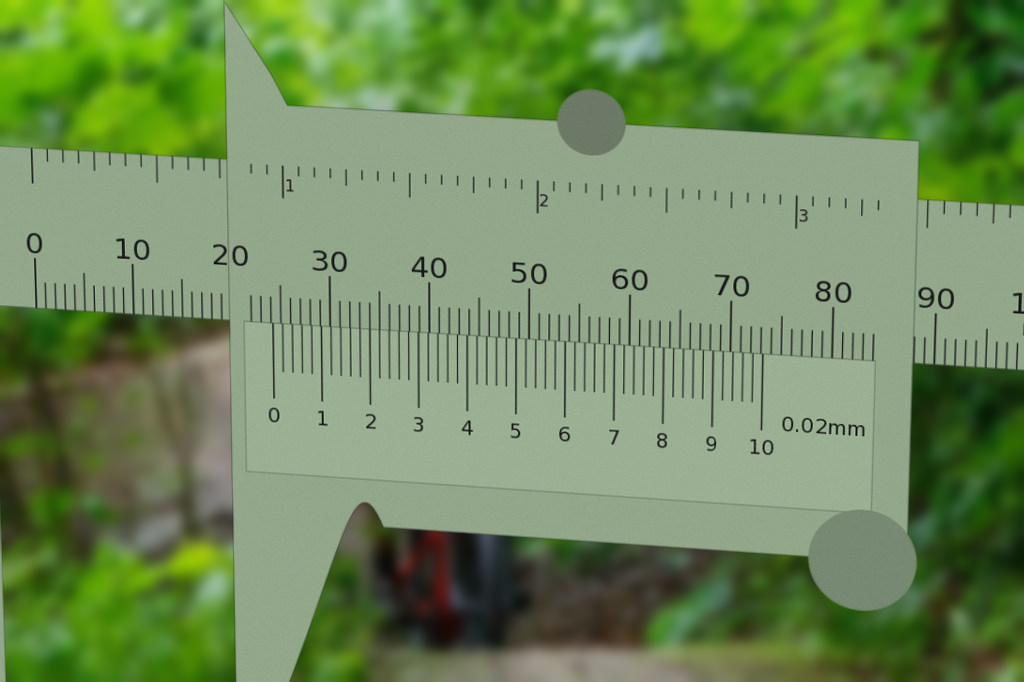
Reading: 24.2mm
